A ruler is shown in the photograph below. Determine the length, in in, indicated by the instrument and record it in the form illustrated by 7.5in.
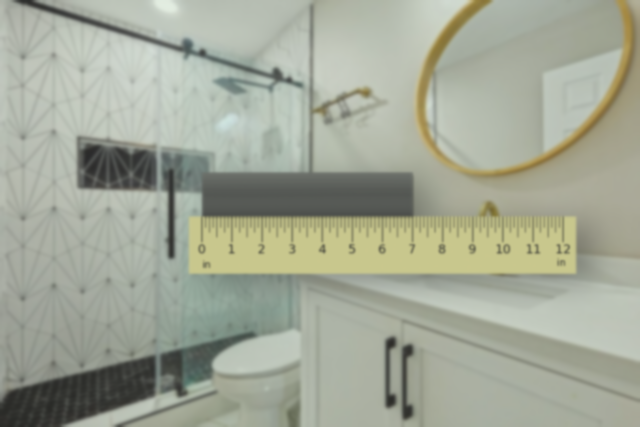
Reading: 7in
